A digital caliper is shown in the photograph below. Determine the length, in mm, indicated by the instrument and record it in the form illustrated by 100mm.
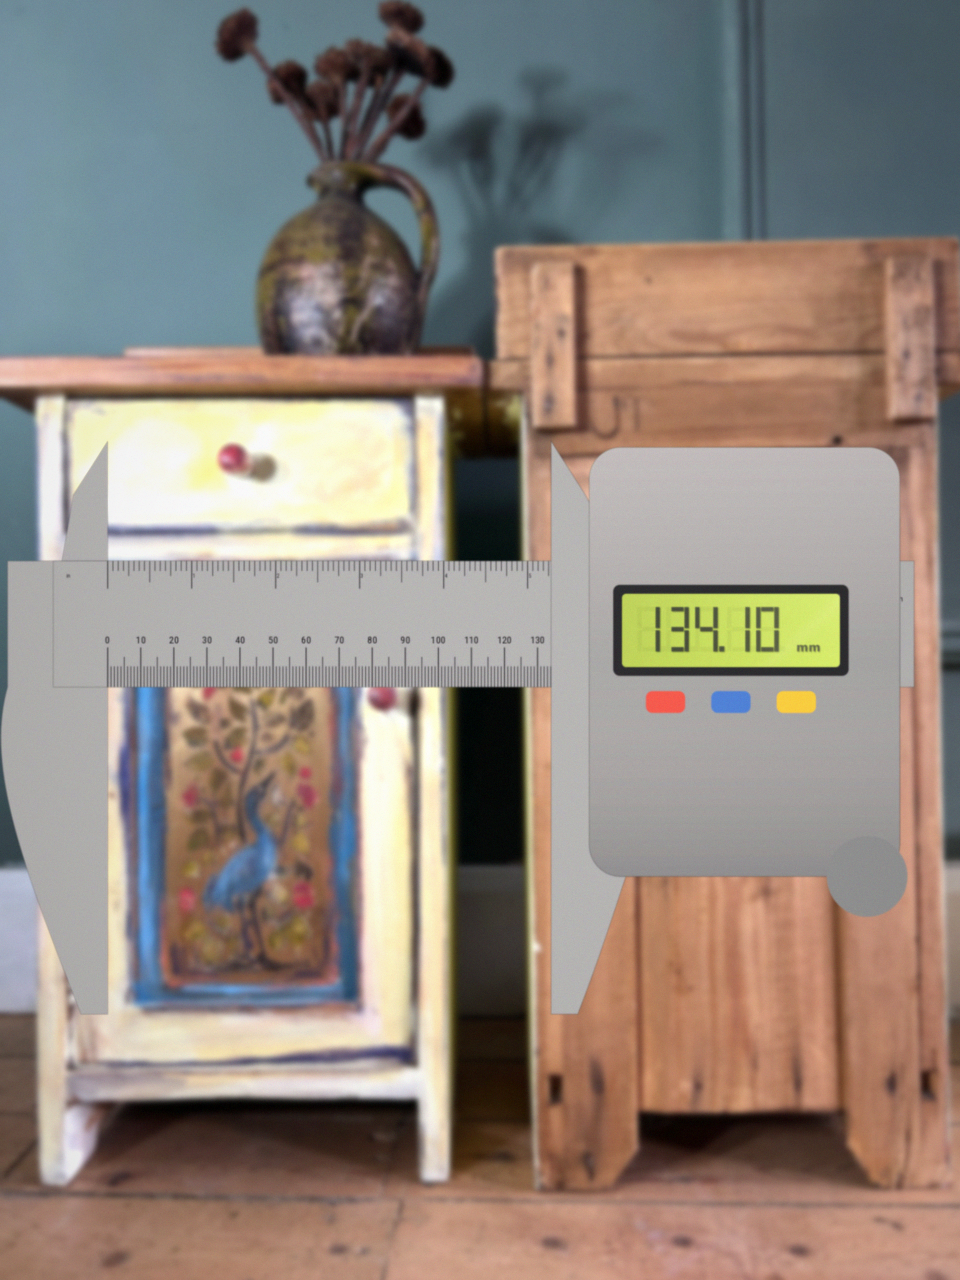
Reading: 134.10mm
